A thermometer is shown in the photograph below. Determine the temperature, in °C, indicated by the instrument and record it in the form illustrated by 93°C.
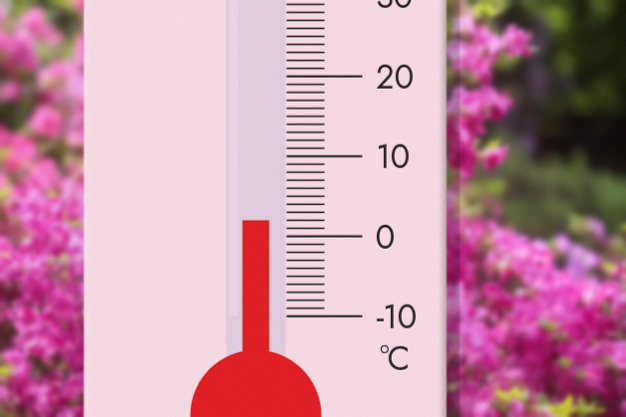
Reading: 2°C
